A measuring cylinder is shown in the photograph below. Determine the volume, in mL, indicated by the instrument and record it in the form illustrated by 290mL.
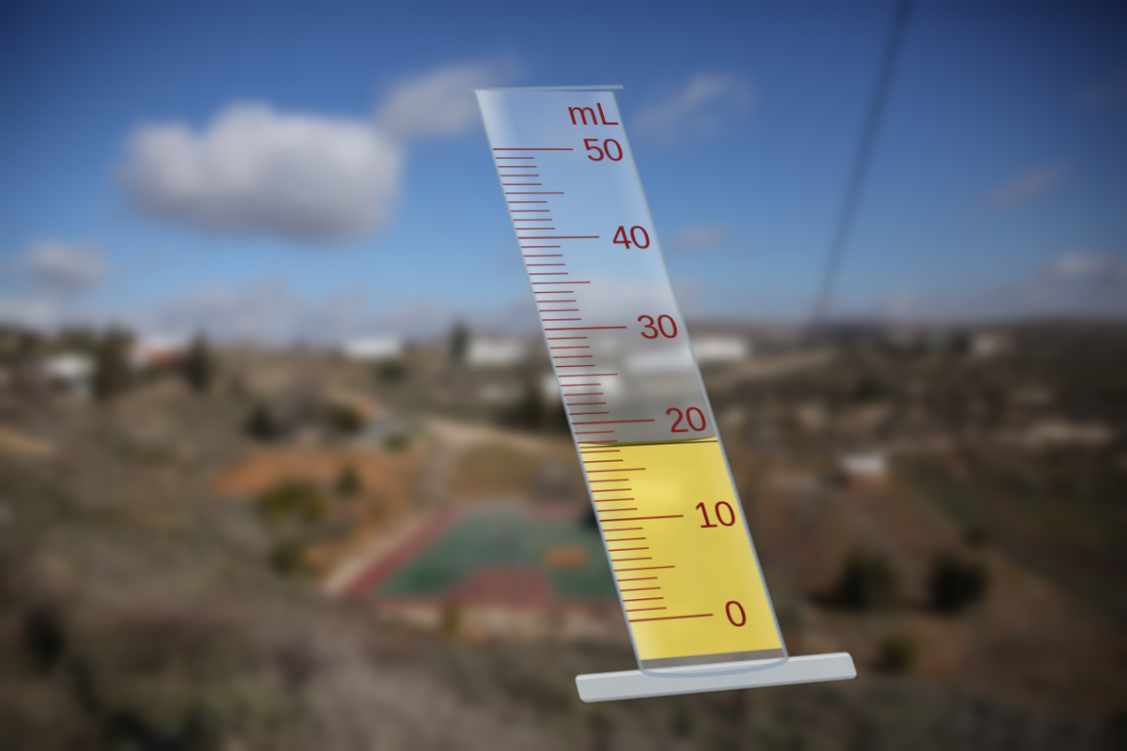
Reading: 17.5mL
